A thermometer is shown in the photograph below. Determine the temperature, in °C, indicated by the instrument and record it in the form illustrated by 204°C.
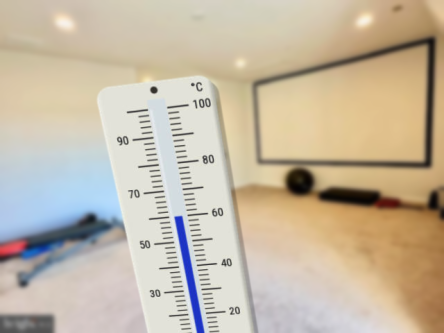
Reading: 60°C
